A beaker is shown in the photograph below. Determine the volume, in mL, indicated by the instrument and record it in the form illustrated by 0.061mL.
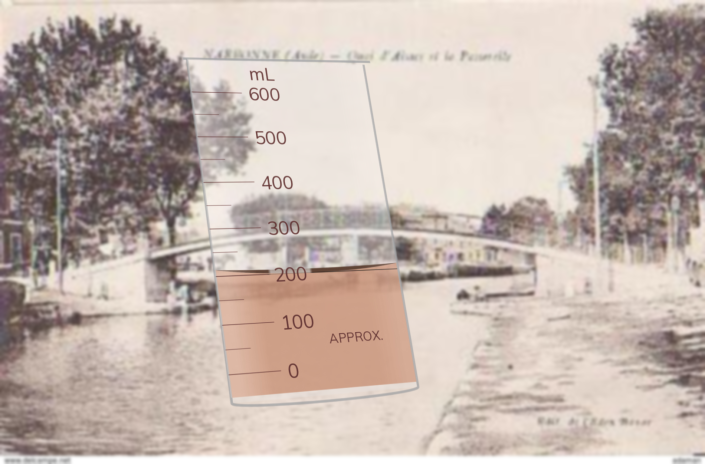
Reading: 200mL
